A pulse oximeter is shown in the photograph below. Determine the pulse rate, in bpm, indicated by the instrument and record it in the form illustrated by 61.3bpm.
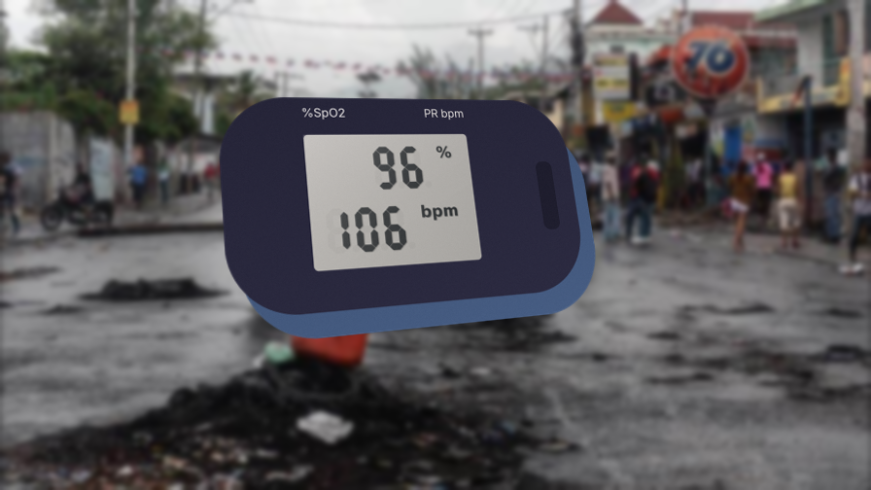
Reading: 106bpm
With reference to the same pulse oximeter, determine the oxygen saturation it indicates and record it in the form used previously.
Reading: 96%
